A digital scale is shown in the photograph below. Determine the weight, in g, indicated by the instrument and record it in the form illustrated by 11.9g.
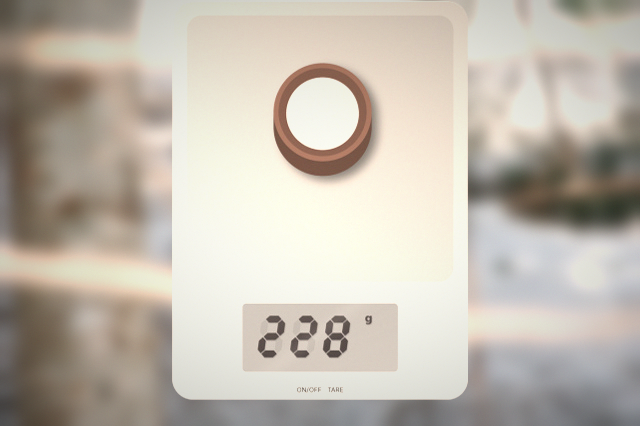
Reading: 228g
